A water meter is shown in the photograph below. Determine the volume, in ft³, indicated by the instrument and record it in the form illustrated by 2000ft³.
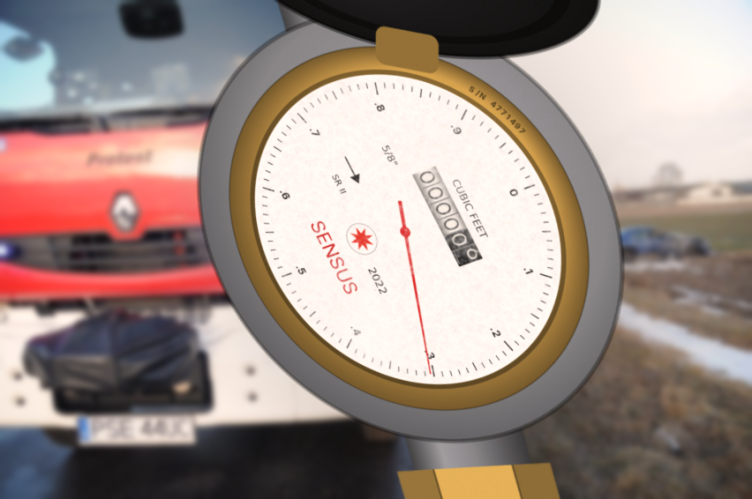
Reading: 6.30ft³
